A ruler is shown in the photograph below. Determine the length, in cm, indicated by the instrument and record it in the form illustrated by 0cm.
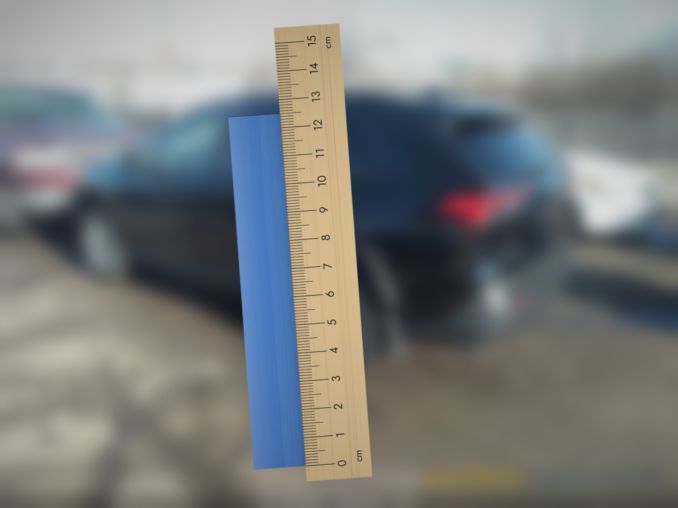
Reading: 12.5cm
